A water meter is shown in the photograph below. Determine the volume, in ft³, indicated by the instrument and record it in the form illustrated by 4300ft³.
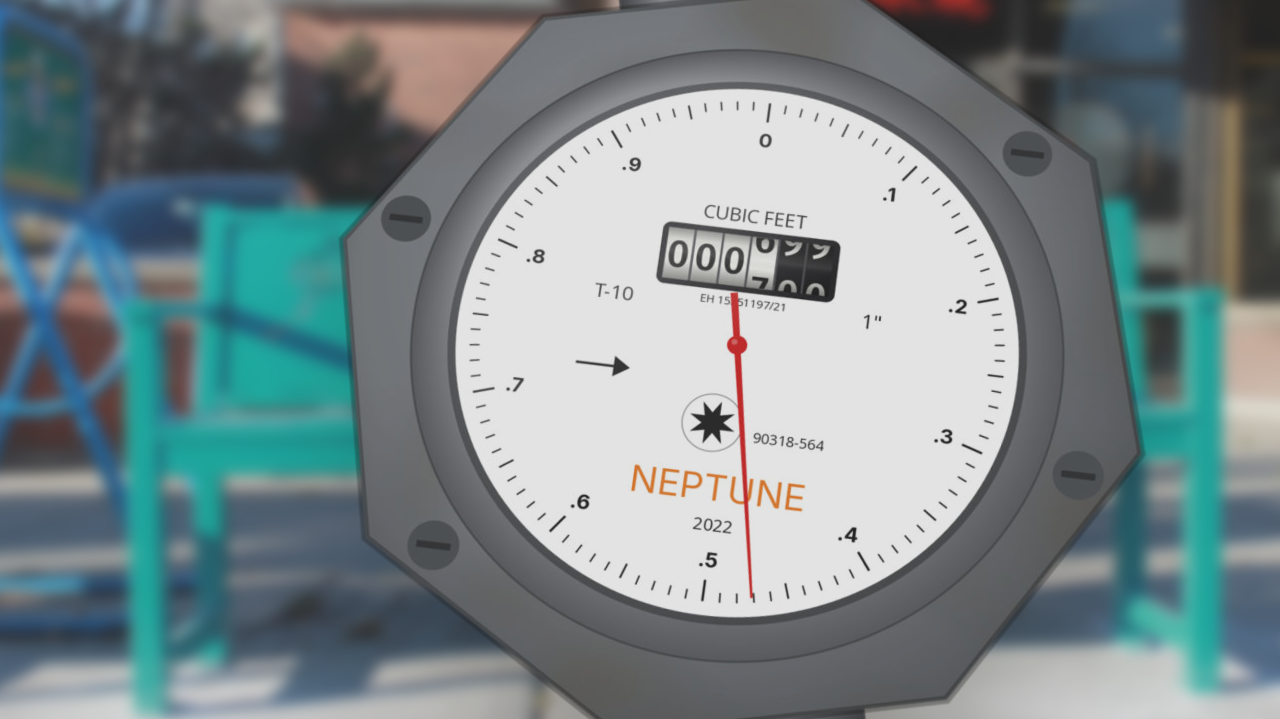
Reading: 699.47ft³
